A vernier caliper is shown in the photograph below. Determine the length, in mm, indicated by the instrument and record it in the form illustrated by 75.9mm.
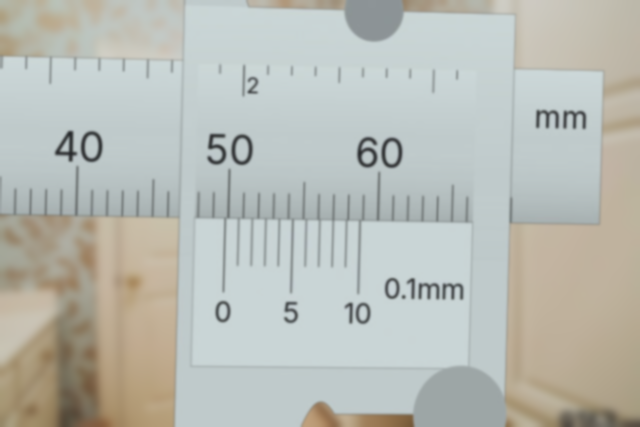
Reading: 49.8mm
